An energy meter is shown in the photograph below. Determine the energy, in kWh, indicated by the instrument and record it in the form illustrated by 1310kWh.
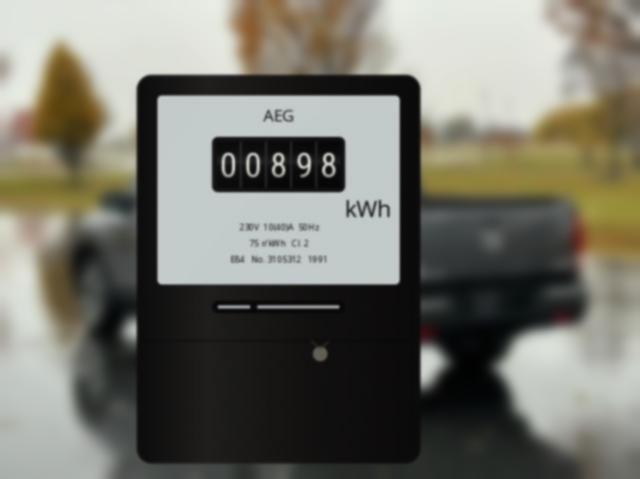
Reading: 898kWh
